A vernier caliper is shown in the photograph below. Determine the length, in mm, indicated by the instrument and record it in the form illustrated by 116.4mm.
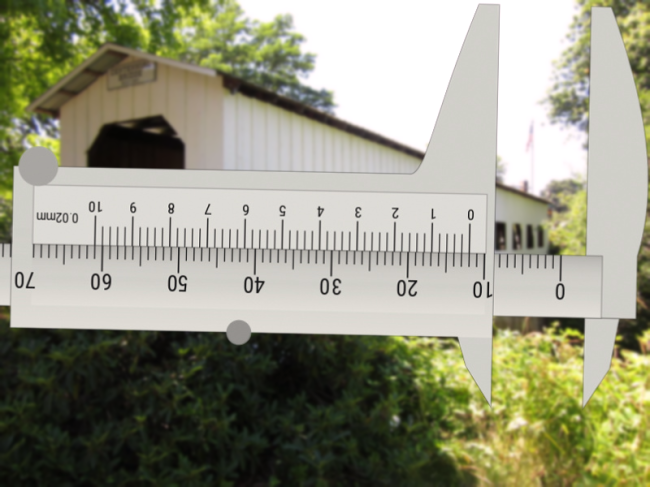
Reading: 12.0mm
